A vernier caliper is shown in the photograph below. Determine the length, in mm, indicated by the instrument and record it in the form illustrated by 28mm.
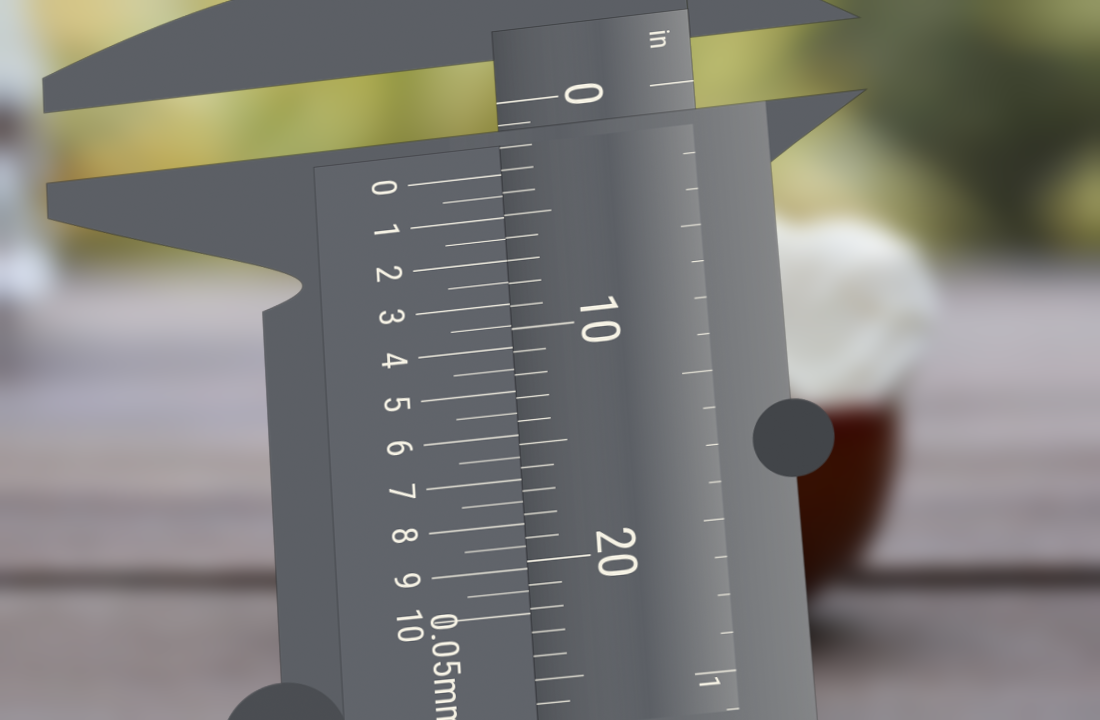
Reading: 3.2mm
